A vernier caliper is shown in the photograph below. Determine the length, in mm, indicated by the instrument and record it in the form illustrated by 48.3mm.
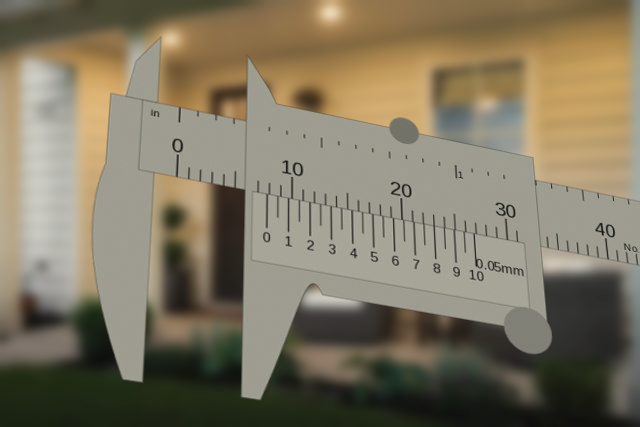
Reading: 7.8mm
